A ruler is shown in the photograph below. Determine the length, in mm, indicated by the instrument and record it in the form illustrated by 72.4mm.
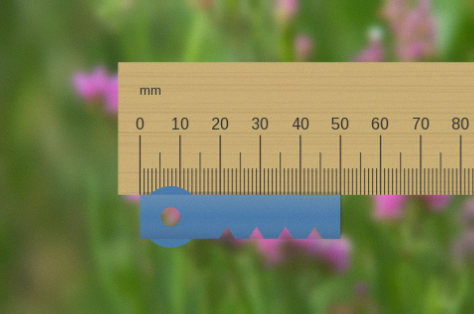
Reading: 50mm
